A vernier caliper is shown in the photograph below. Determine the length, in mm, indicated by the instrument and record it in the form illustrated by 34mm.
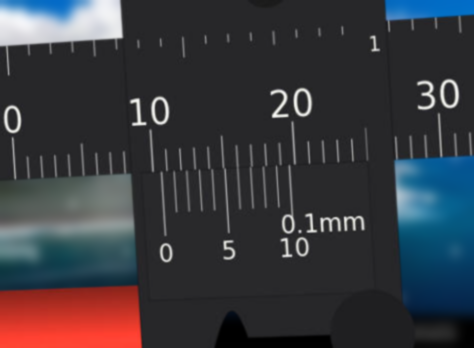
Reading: 10.6mm
